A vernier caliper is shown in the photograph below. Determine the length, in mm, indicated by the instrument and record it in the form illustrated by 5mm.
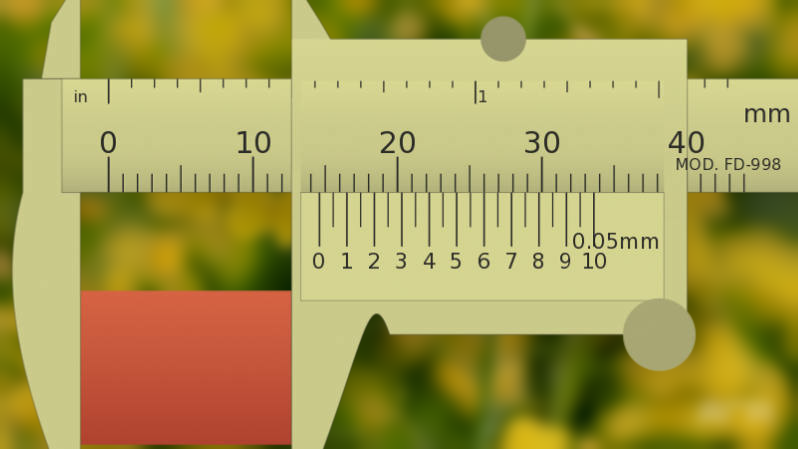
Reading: 14.6mm
